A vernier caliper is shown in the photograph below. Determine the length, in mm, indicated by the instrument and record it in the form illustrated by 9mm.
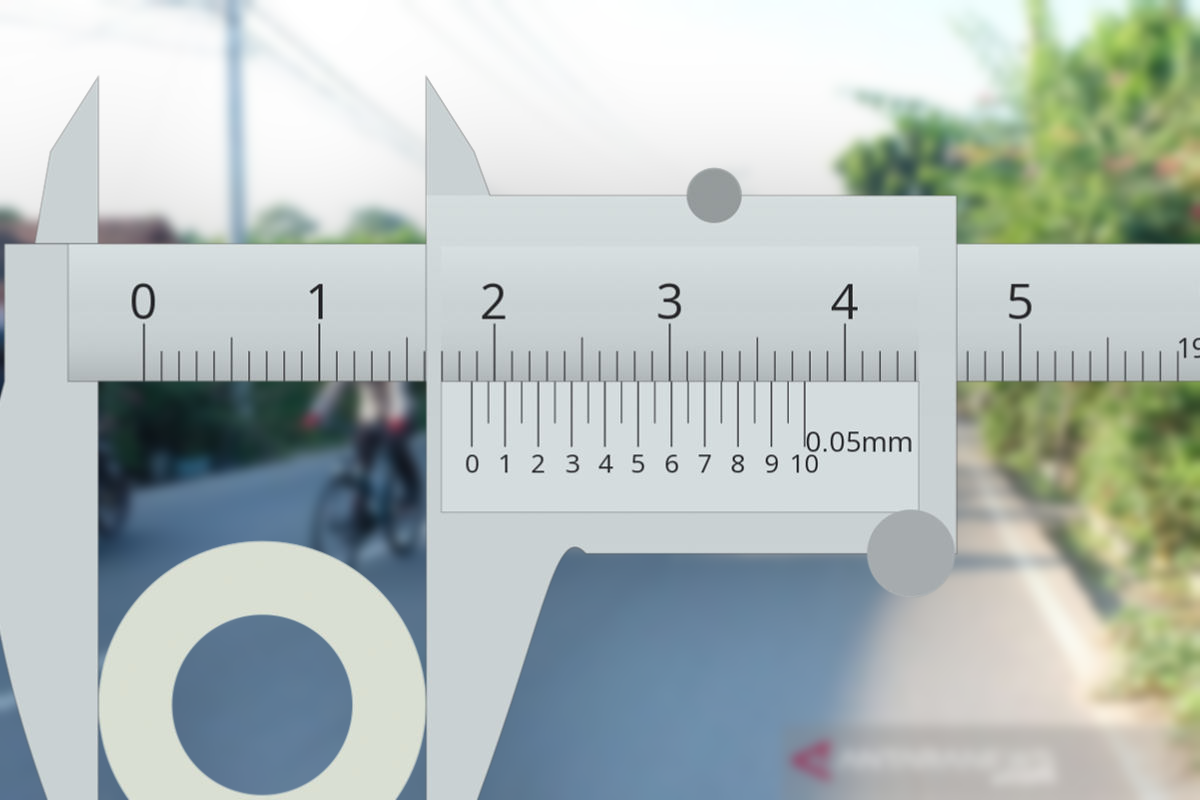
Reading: 18.7mm
